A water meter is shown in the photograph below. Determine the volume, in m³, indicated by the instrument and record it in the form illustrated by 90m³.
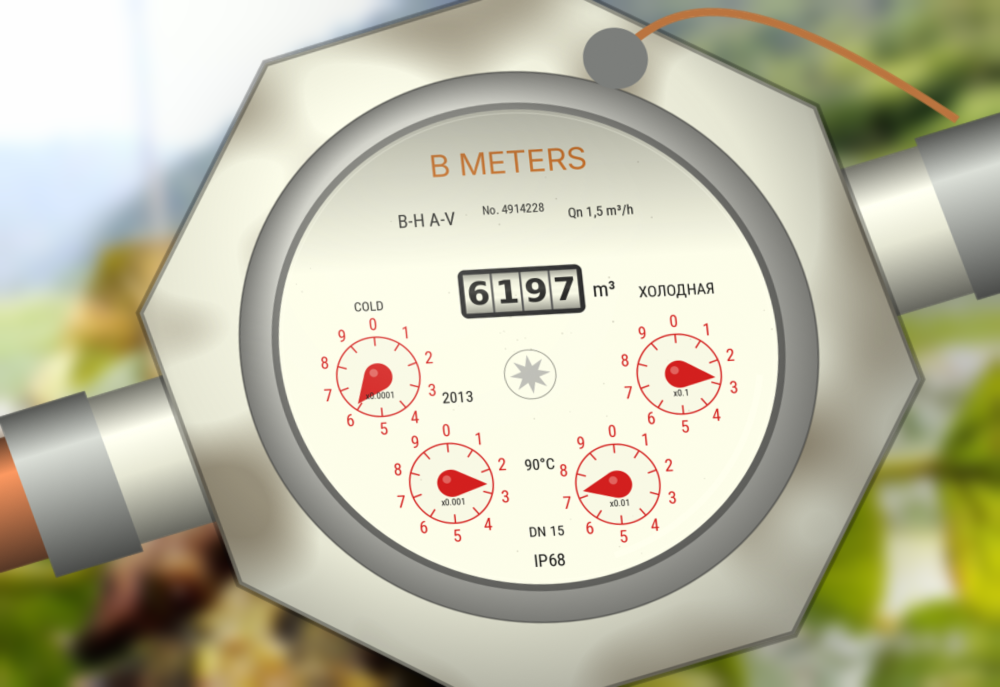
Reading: 6197.2726m³
